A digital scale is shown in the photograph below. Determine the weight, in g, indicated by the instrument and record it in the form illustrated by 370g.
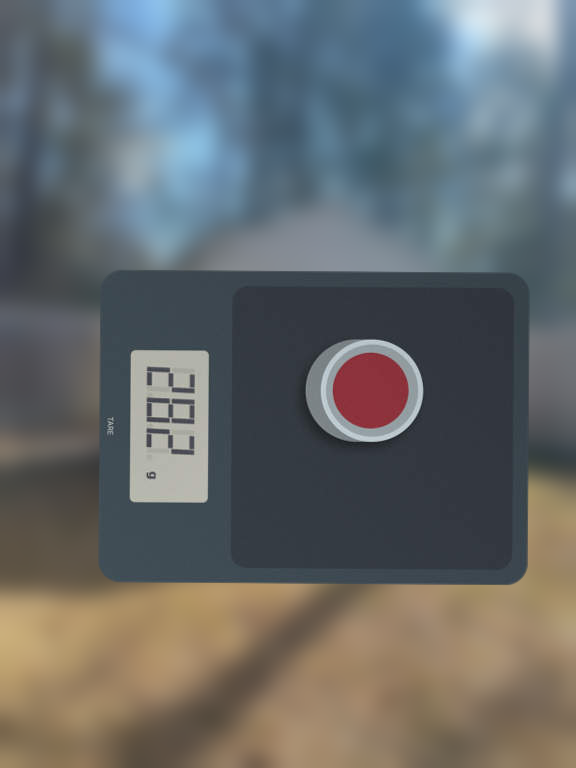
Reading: 282g
